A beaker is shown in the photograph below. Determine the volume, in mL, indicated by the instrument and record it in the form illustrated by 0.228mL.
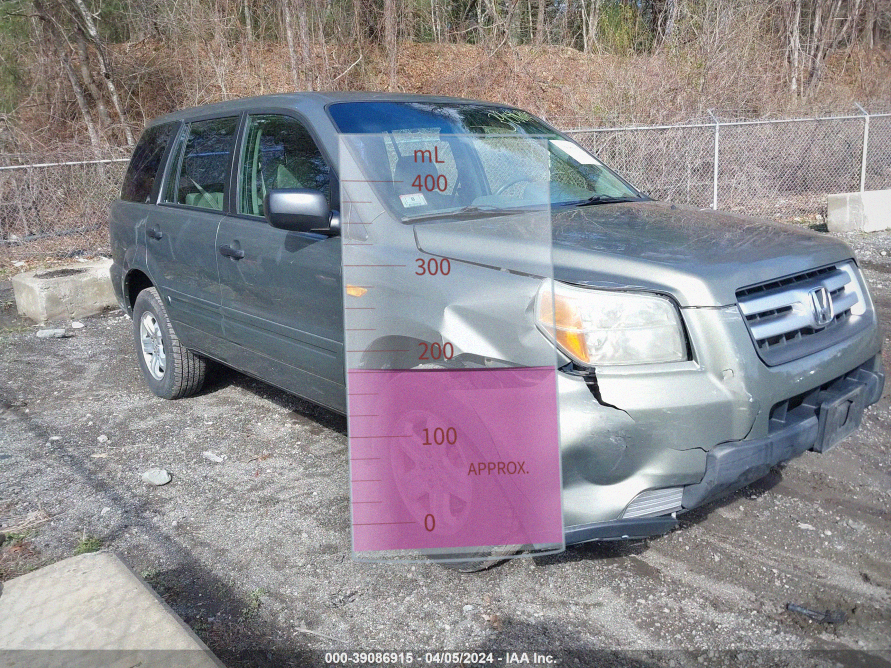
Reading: 175mL
